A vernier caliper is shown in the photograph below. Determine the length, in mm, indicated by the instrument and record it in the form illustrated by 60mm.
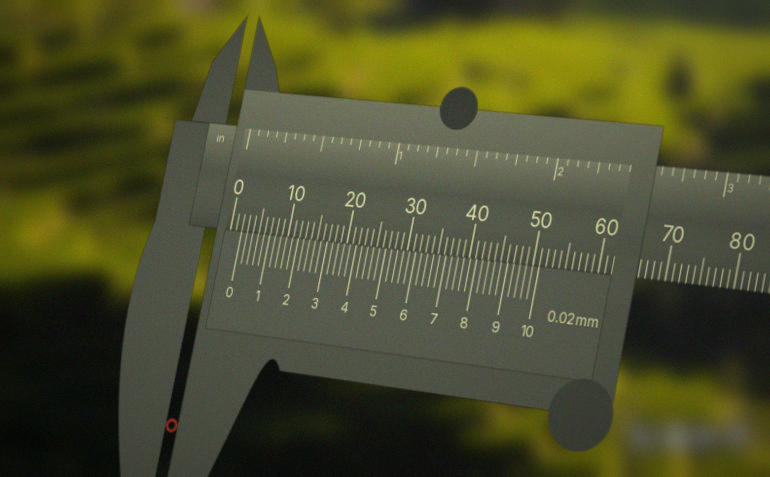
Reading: 2.0mm
